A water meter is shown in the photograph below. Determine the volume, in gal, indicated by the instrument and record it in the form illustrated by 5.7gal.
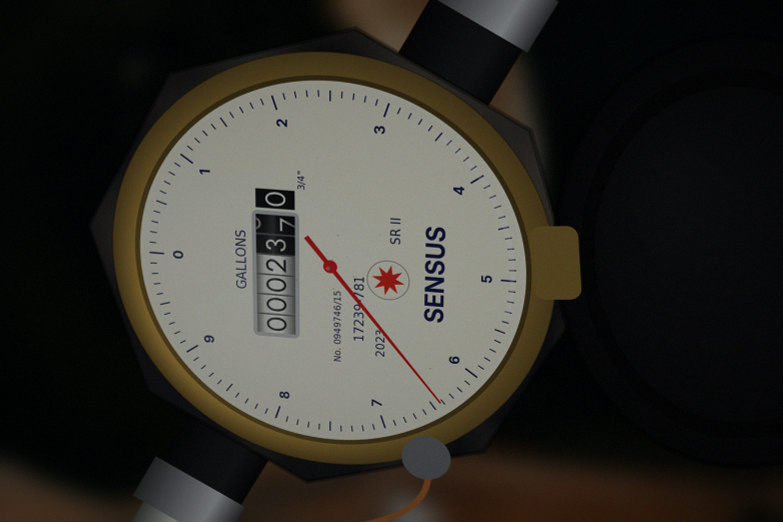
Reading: 2366.4gal
